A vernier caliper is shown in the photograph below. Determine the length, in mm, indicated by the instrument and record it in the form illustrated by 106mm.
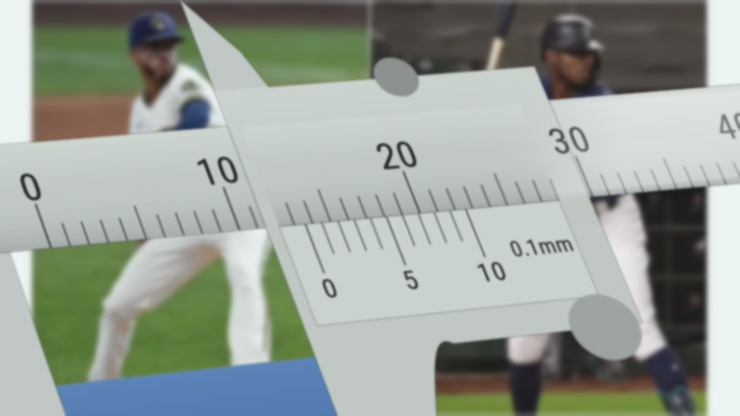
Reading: 13.6mm
